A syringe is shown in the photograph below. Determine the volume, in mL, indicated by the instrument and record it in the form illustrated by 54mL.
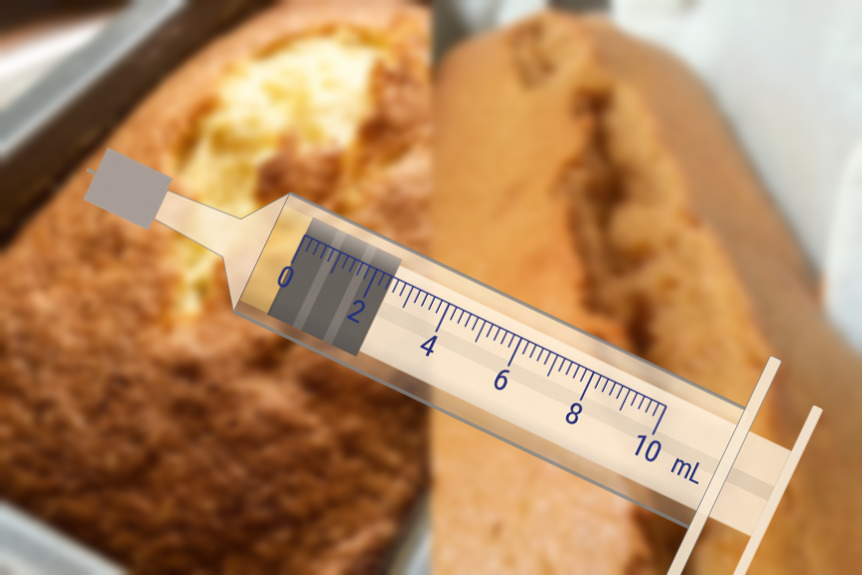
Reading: 0mL
